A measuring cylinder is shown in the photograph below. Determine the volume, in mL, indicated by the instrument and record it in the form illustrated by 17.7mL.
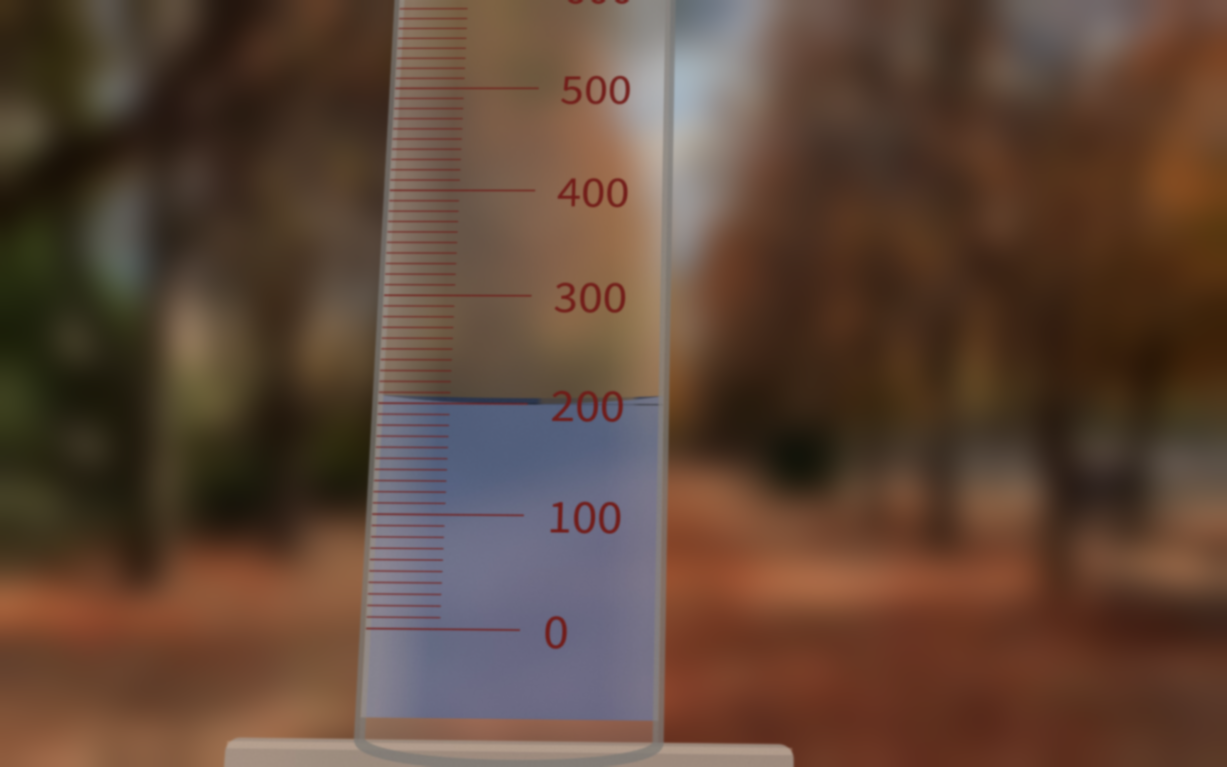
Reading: 200mL
